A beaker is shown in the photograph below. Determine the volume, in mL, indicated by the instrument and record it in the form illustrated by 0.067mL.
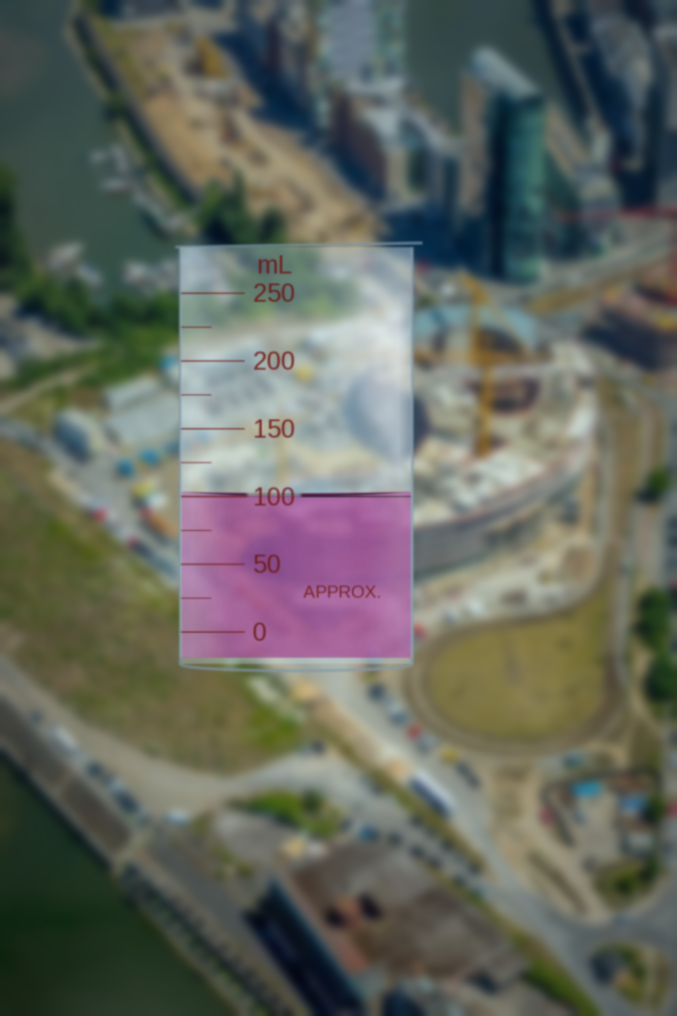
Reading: 100mL
